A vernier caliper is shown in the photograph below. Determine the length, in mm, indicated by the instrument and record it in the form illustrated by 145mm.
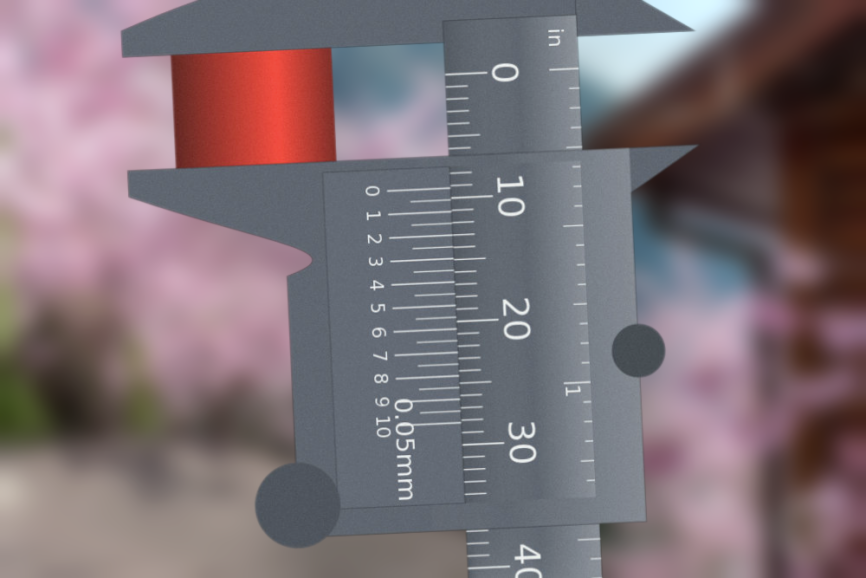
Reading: 9.2mm
